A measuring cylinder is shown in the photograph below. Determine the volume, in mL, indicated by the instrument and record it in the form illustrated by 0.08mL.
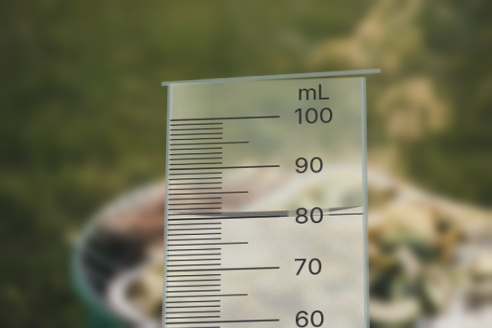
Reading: 80mL
